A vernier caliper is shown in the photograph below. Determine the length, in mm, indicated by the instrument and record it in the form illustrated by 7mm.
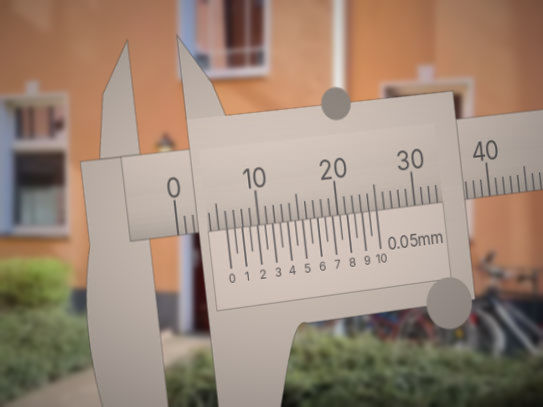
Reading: 6.0mm
